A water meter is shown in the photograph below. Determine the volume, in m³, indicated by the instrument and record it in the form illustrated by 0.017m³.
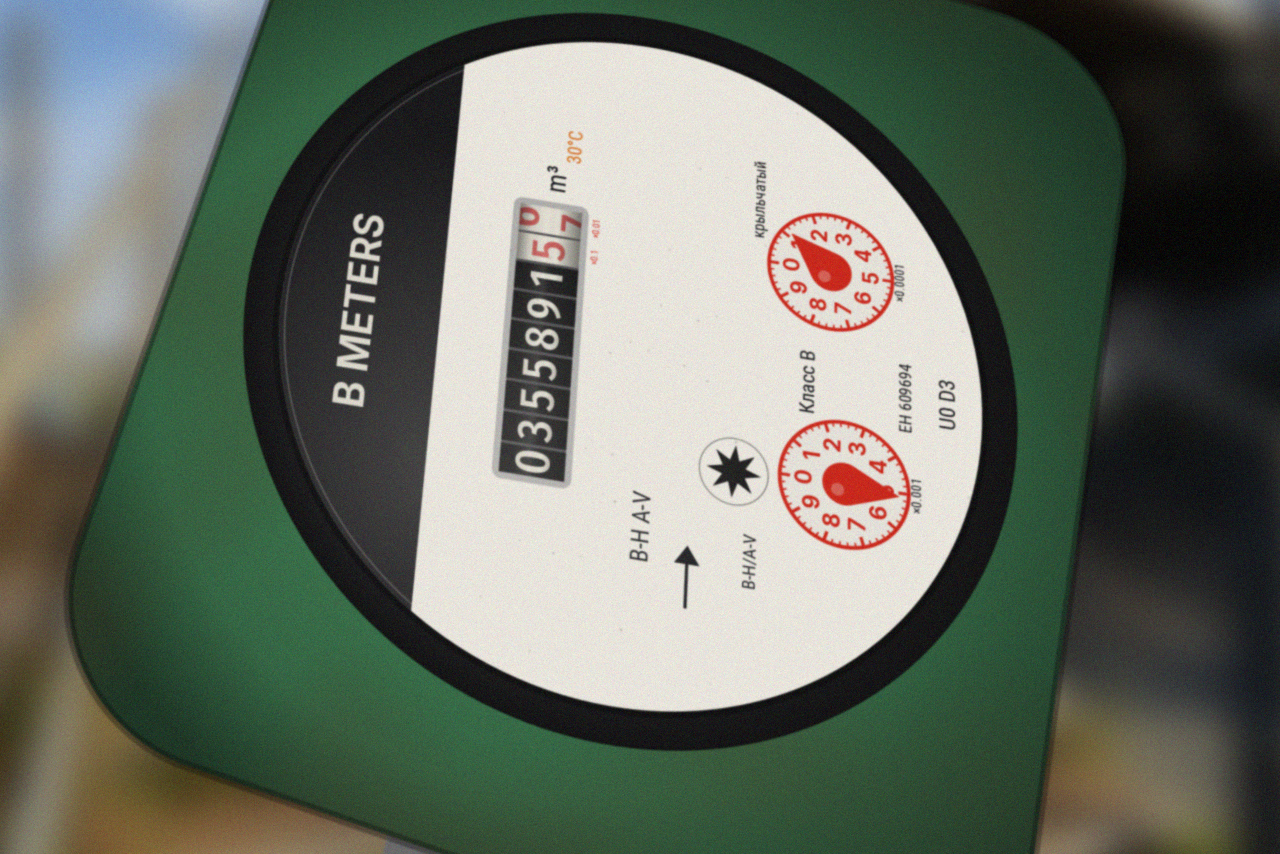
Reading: 355891.5651m³
